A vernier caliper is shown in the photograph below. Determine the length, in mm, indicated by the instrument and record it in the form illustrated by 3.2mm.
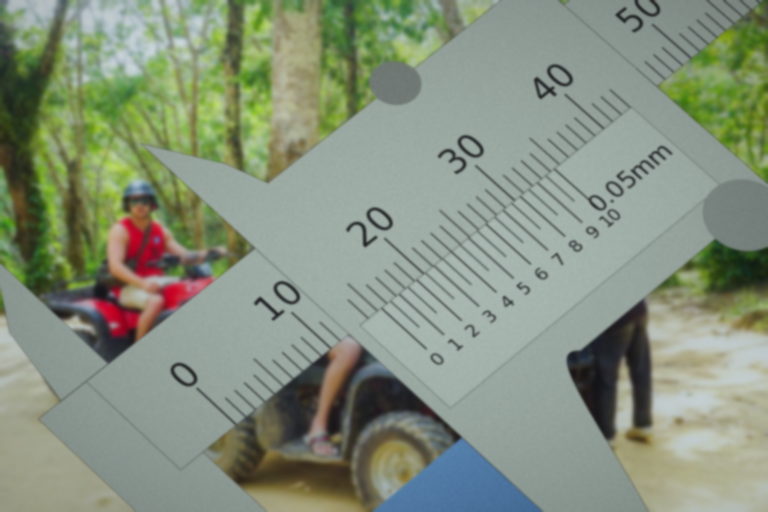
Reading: 15.4mm
